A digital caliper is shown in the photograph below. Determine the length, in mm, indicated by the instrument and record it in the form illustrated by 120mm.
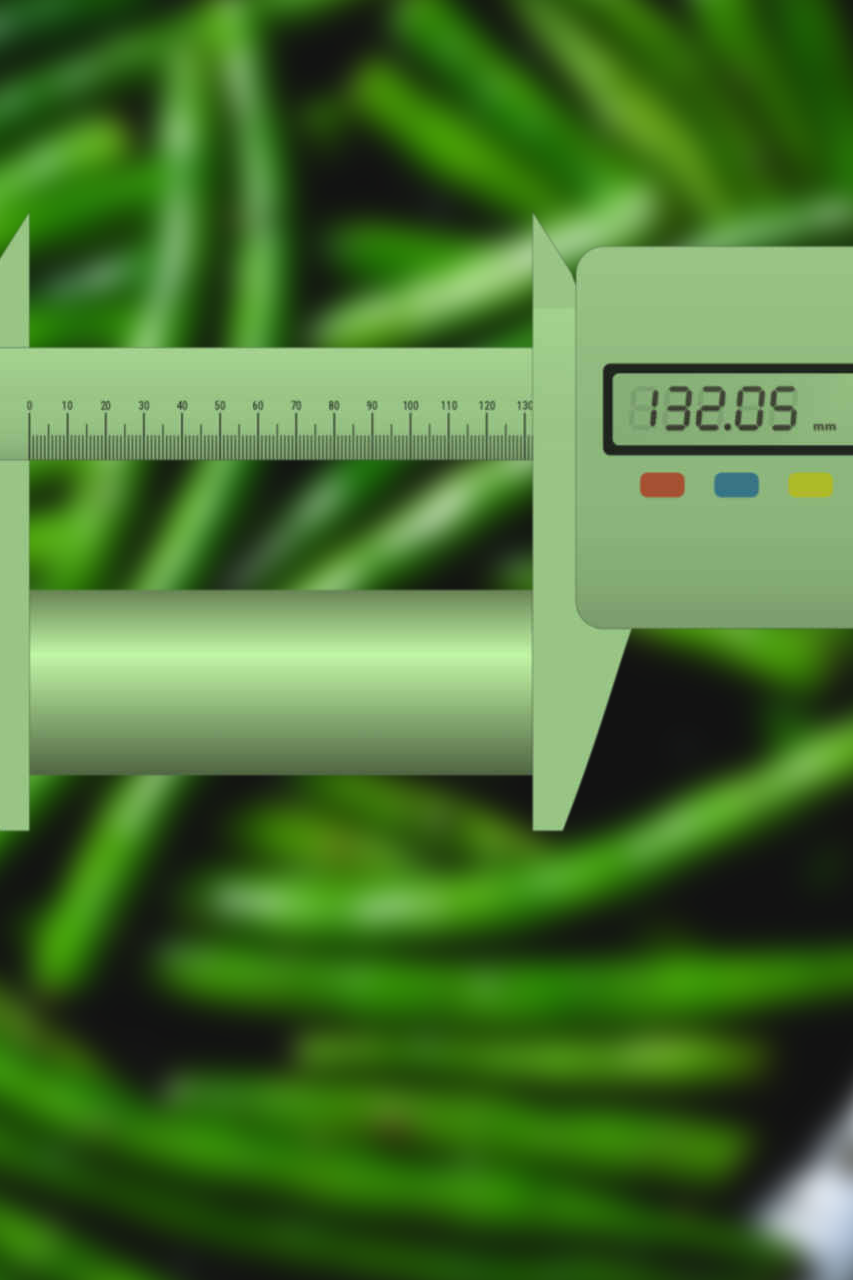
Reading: 132.05mm
